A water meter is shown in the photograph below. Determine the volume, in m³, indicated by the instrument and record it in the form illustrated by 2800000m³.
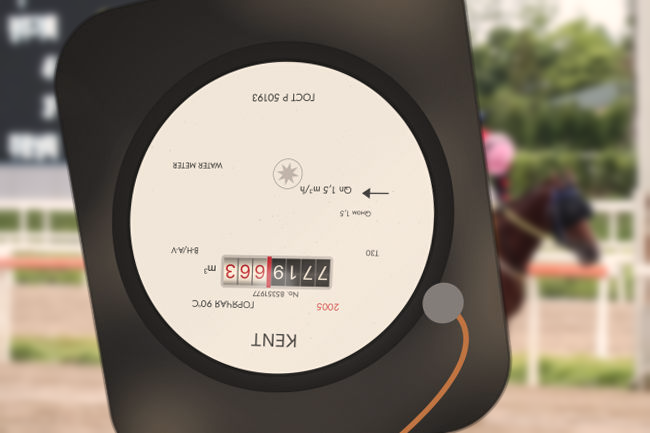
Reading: 7719.663m³
